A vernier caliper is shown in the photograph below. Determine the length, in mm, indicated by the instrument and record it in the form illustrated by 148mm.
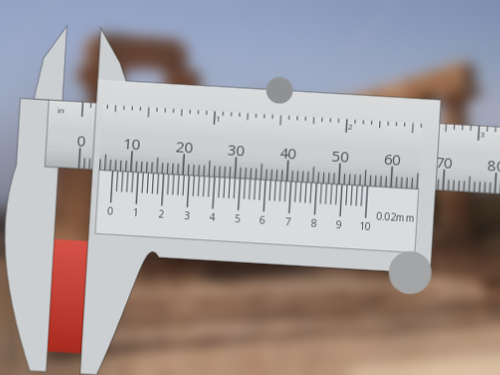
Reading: 6.5mm
